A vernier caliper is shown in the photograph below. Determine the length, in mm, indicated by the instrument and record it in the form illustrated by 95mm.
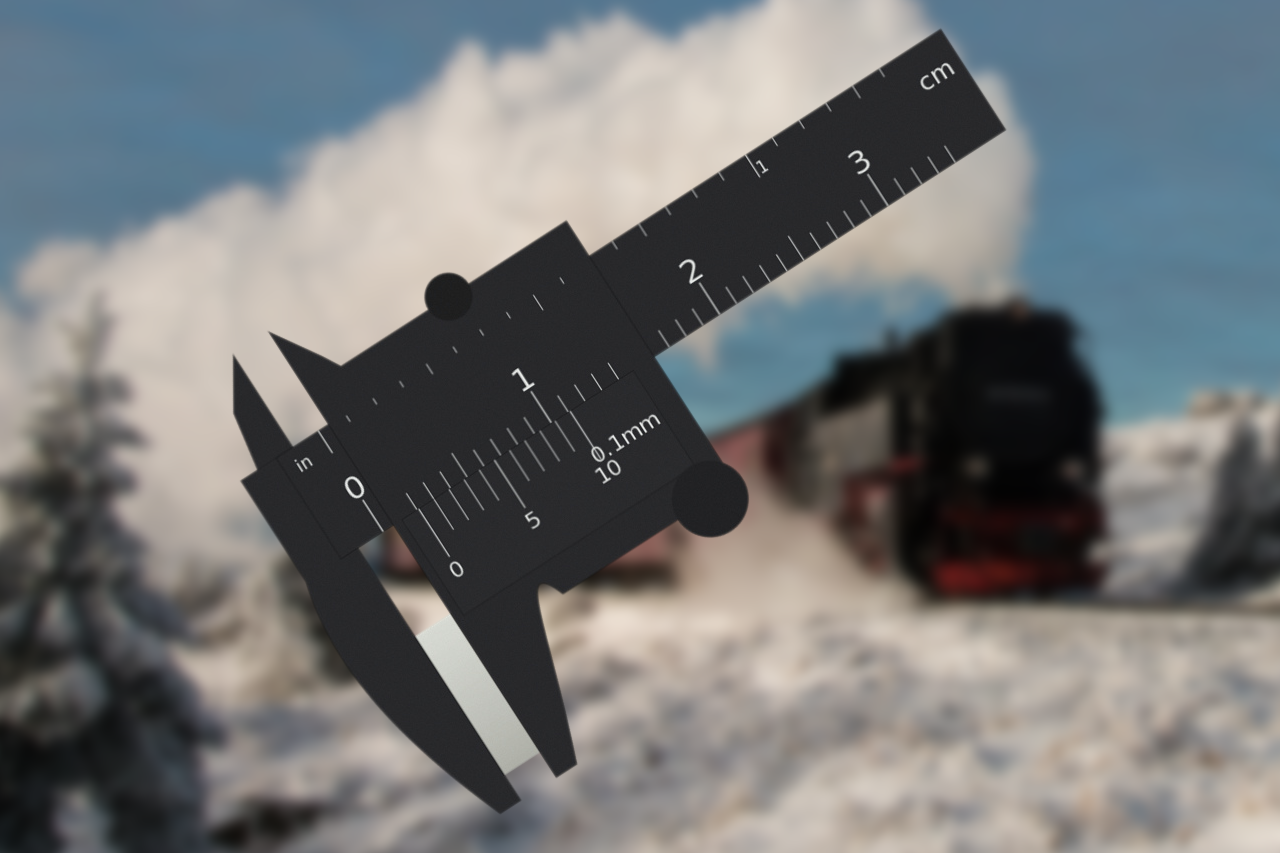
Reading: 2.1mm
